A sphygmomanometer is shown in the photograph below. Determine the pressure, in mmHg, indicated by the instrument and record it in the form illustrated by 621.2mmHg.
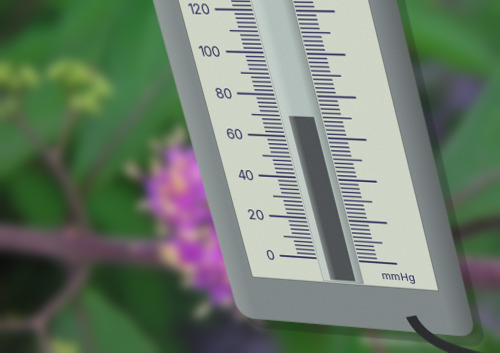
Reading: 70mmHg
